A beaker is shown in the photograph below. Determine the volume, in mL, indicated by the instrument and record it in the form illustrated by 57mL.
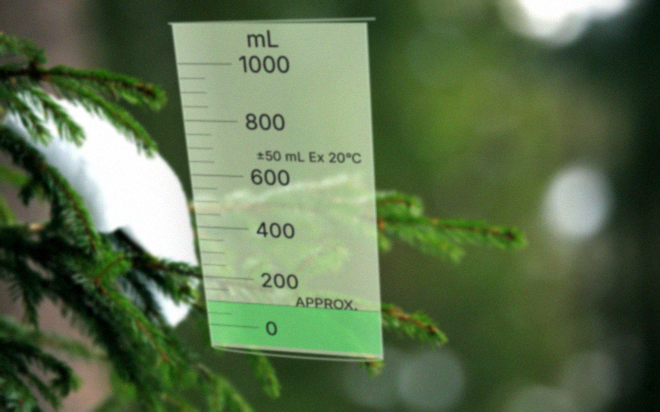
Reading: 100mL
